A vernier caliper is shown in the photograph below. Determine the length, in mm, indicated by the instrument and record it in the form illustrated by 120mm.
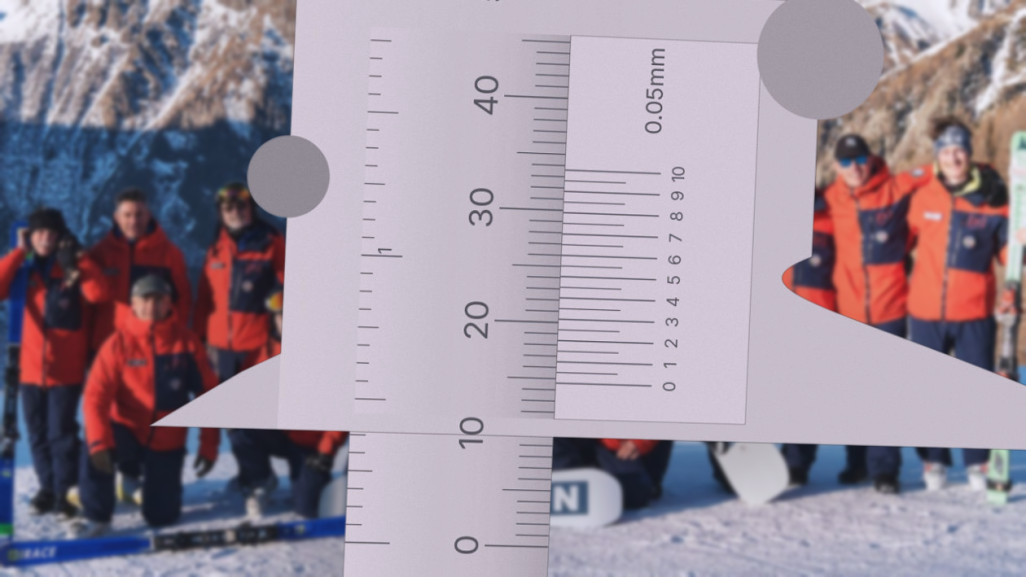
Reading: 14.6mm
